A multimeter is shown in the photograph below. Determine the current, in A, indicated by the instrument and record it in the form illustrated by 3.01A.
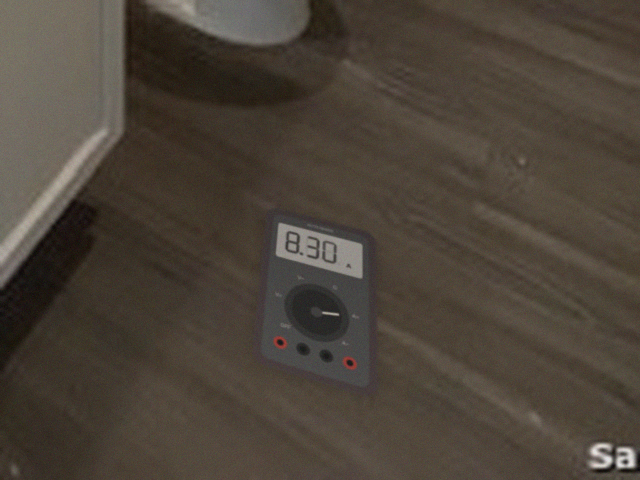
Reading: 8.30A
